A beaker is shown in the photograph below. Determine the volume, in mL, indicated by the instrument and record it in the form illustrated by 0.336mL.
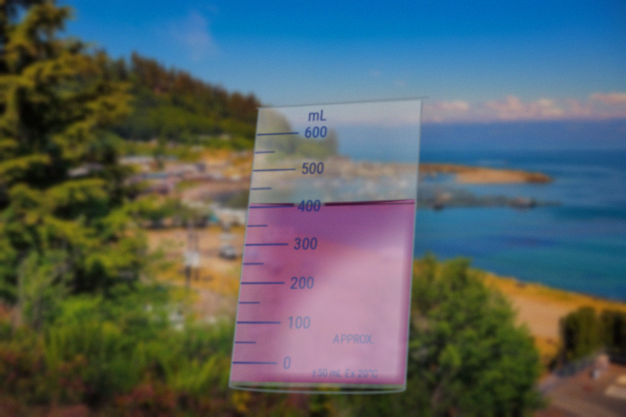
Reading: 400mL
